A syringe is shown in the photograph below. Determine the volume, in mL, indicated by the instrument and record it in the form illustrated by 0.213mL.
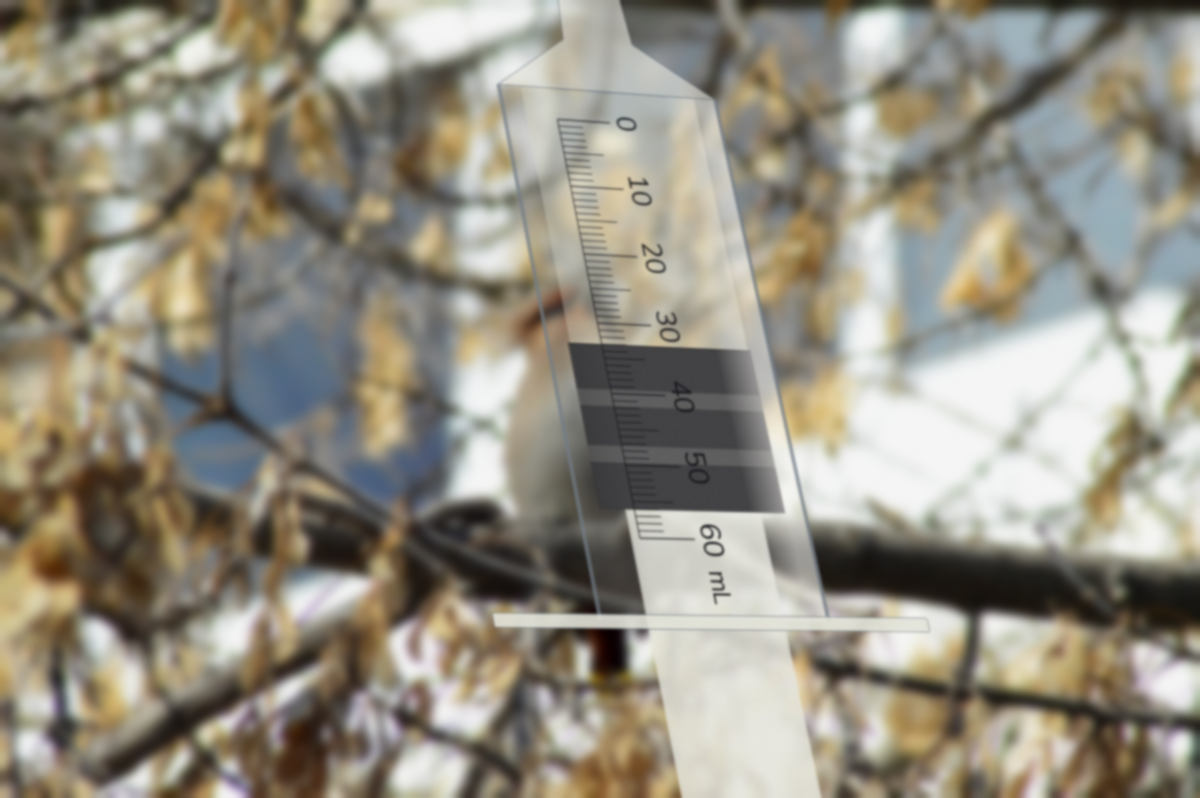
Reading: 33mL
